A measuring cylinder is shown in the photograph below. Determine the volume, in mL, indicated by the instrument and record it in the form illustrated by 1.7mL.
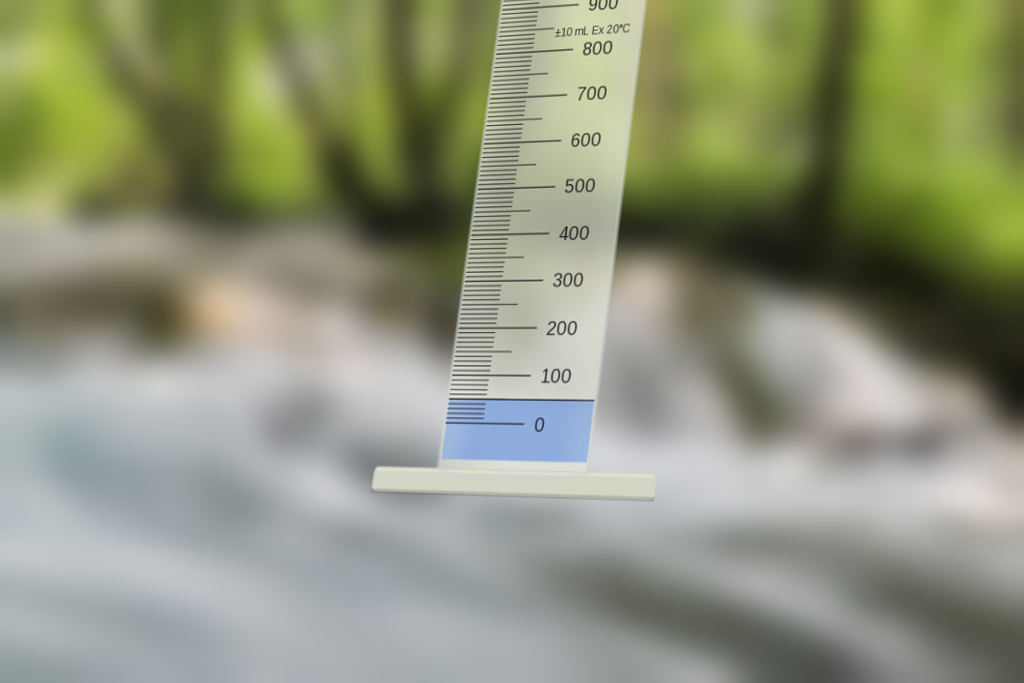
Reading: 50mL
